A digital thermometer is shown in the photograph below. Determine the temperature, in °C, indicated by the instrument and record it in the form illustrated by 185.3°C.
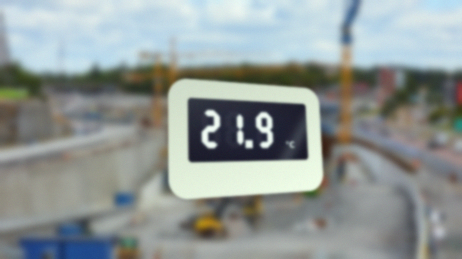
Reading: 21.9°C
